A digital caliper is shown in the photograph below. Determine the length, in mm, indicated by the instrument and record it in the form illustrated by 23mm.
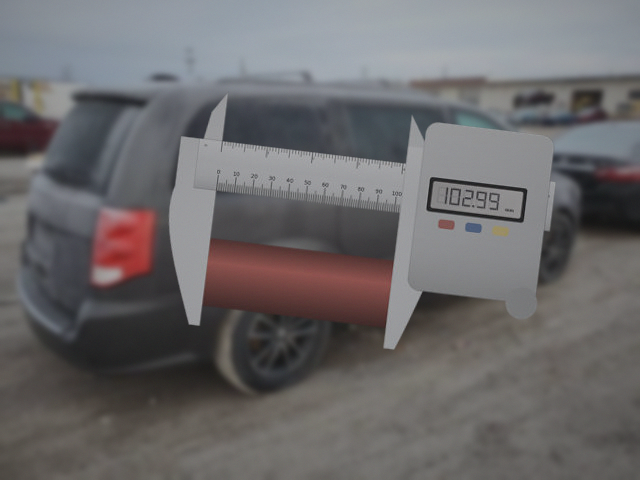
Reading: 102.99mm
